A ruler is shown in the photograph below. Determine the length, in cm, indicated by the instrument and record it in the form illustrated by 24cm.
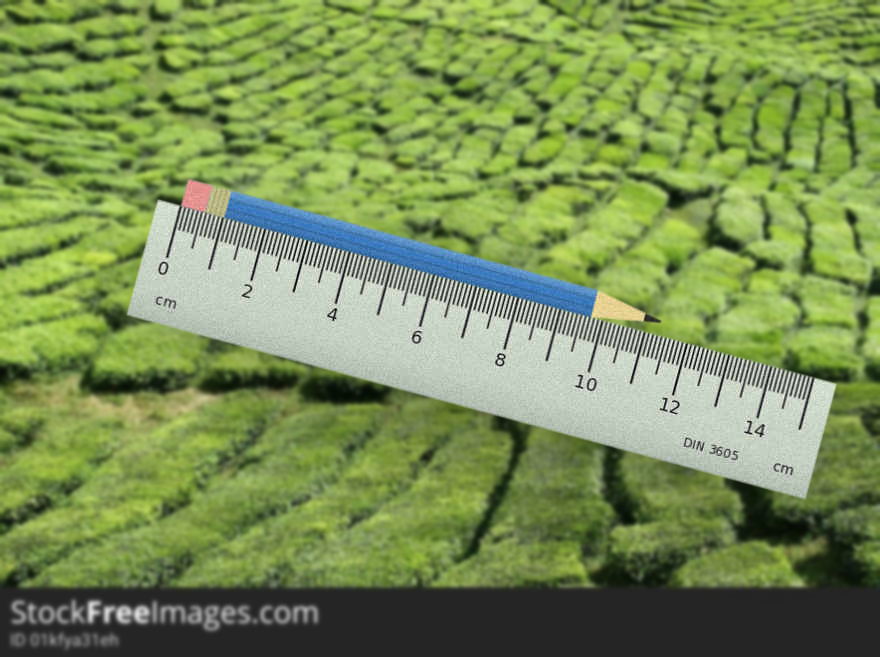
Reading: 11.3cm
